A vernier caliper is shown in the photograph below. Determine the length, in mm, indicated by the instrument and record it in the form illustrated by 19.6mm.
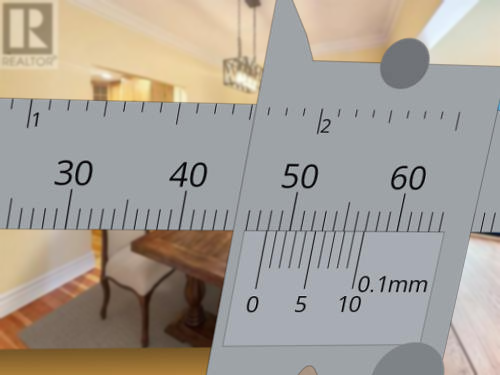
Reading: 47.9mm
